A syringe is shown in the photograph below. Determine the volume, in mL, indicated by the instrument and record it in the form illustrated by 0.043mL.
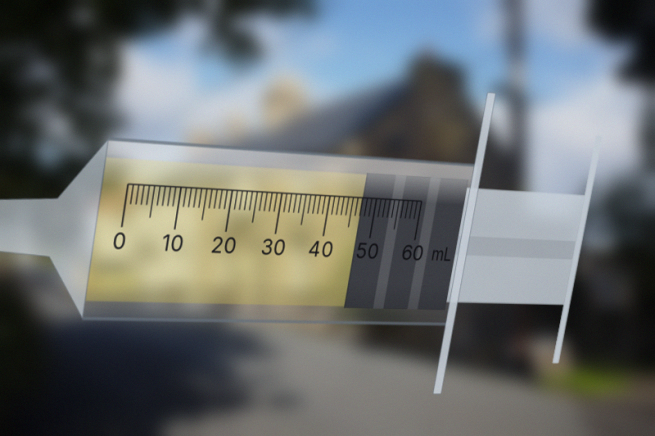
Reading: 47mL
